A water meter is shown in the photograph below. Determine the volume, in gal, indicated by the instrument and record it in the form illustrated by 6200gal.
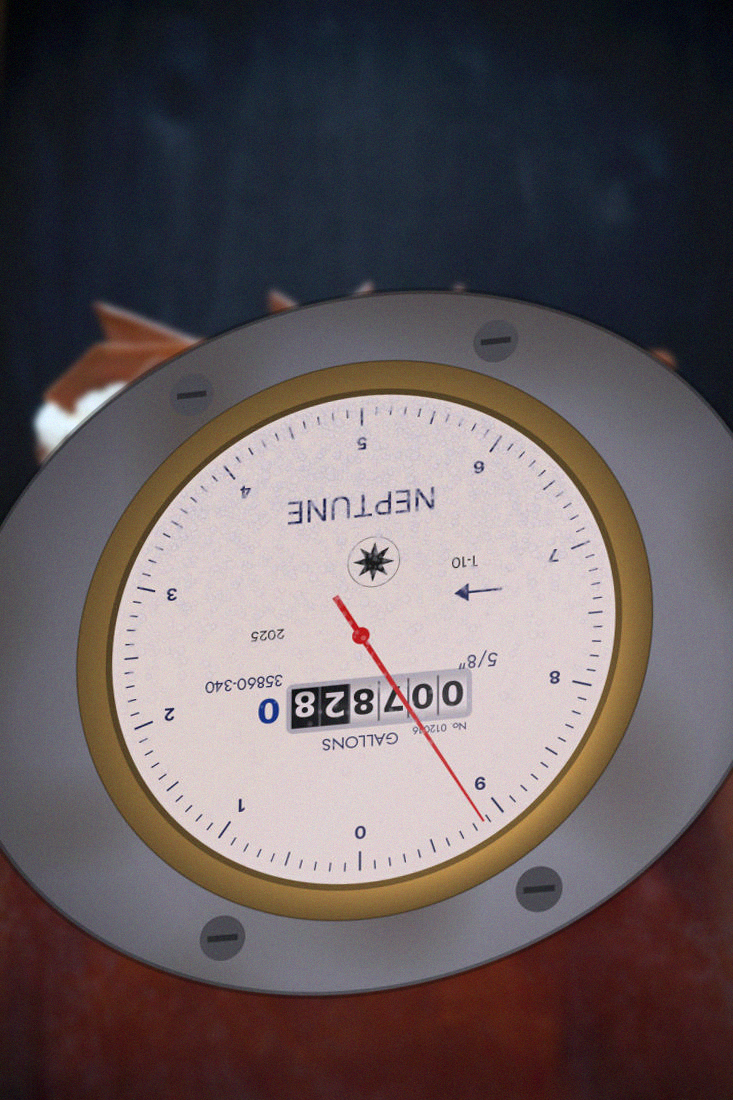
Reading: 78279.1gal
